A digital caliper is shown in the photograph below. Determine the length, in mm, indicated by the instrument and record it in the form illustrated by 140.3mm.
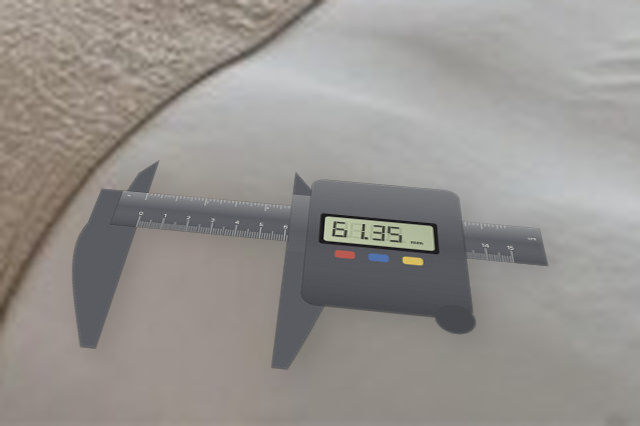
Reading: 61.35mm
